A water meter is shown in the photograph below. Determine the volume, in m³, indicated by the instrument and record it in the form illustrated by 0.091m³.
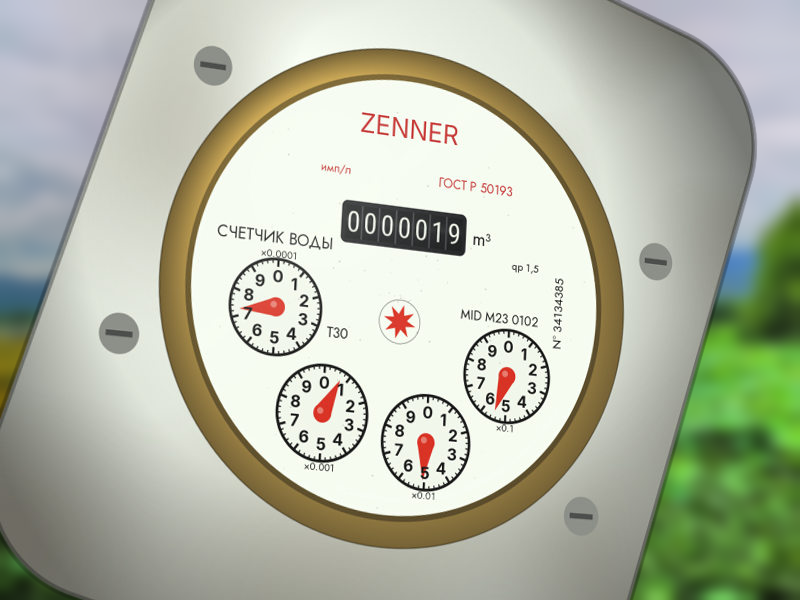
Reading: 19.5507m³
